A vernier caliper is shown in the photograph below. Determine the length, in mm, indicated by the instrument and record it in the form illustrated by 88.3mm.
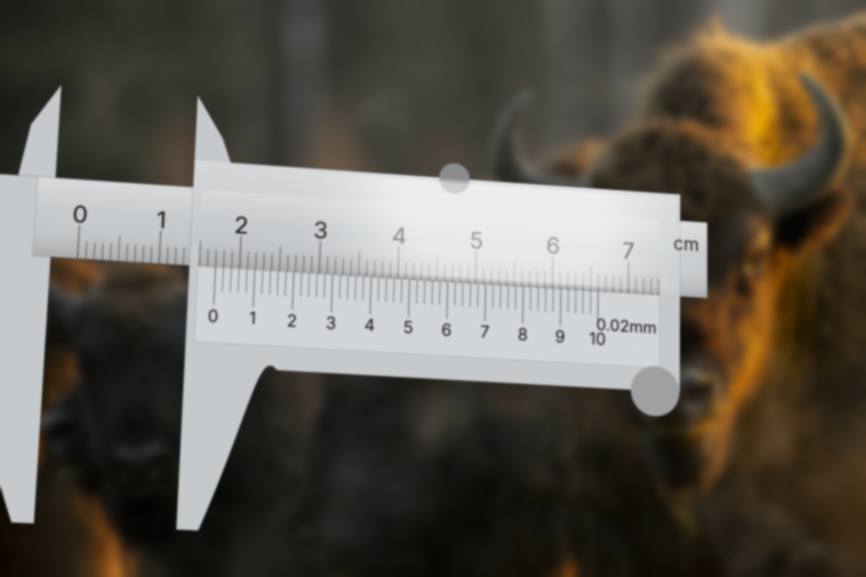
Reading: 17.0mm
